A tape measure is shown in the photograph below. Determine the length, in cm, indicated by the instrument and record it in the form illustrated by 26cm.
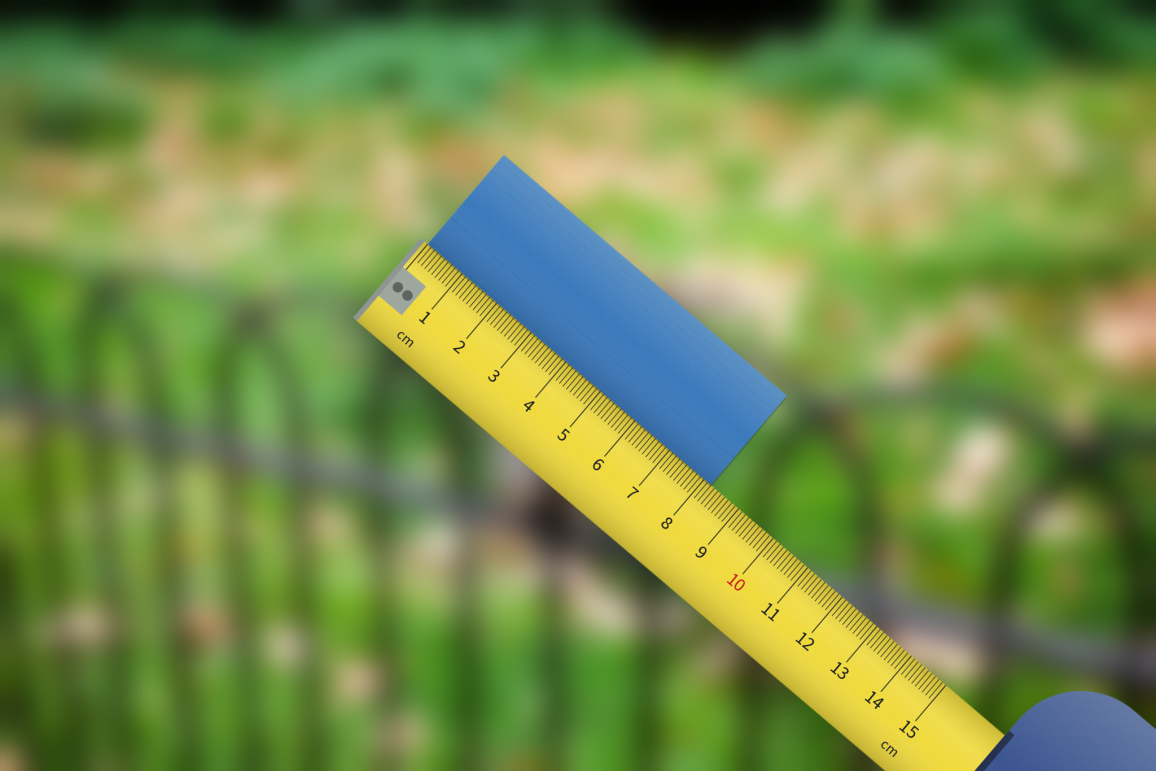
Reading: 8.2cm
